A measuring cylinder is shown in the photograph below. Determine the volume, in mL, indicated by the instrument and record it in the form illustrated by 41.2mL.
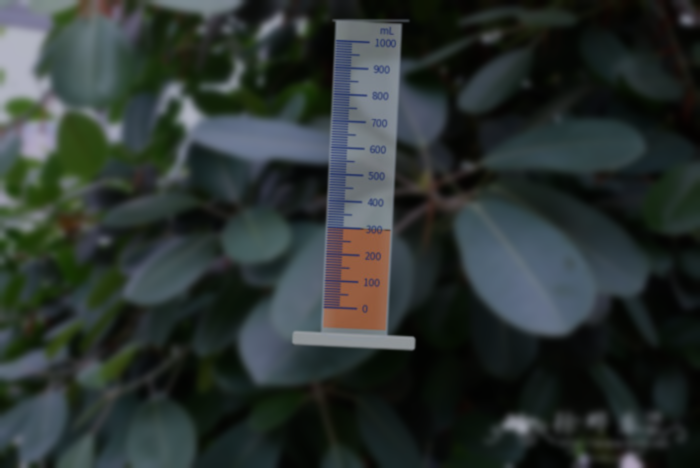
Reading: 300mL
